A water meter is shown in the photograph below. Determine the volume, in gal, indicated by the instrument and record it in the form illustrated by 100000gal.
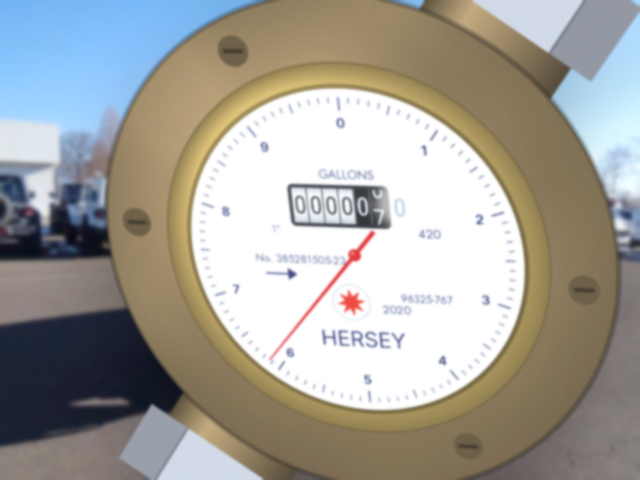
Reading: 66.1gal
